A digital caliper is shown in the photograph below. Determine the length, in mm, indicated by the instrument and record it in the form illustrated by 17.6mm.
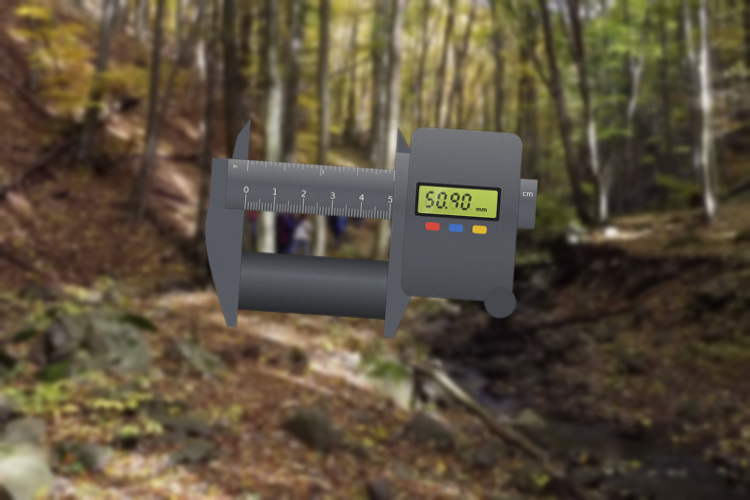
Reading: 50.90mm
